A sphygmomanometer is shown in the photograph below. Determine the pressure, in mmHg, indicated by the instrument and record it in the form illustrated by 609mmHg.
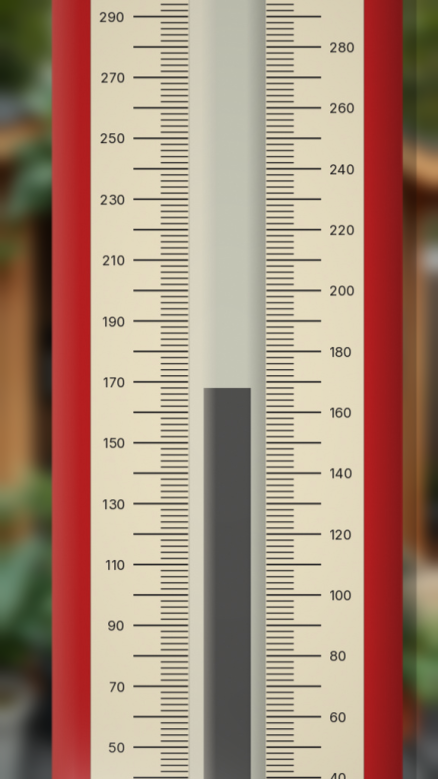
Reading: 168mmHg
